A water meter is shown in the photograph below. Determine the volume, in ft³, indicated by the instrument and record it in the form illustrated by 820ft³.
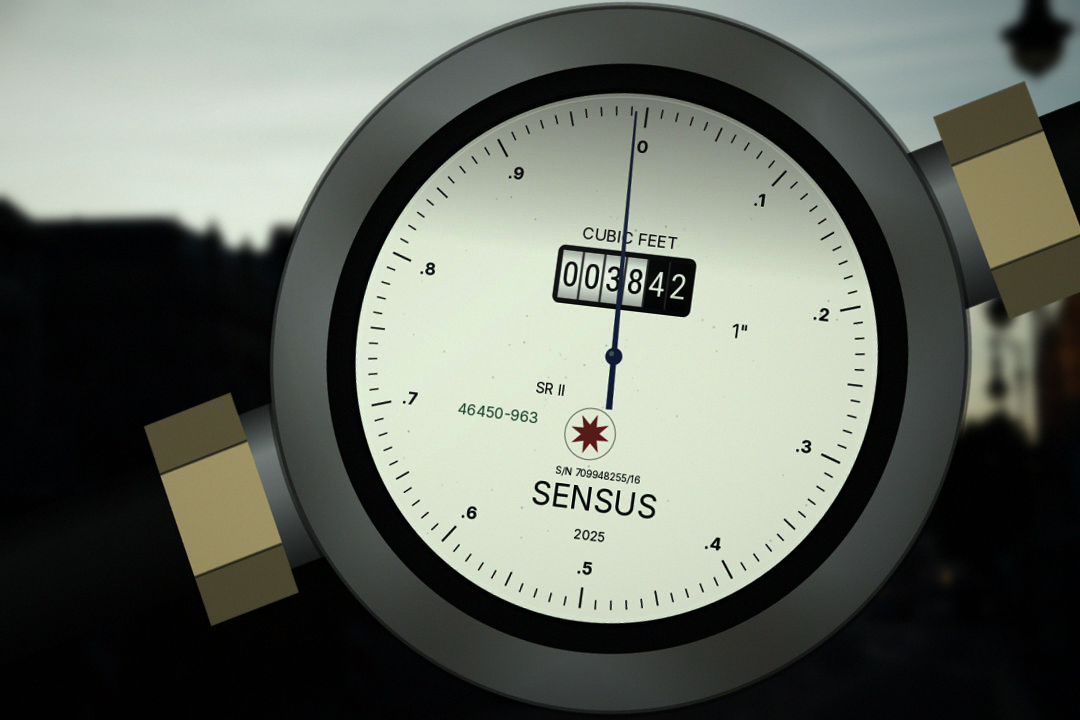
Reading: 3841.99ft³
